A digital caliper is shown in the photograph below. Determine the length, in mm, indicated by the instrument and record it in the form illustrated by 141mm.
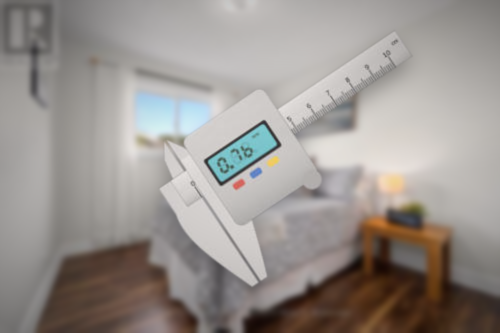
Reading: 0.76mm
